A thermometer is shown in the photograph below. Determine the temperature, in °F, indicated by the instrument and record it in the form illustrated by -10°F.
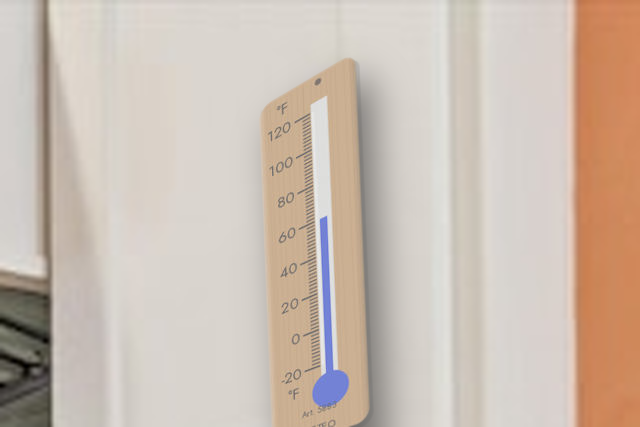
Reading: 60°F
